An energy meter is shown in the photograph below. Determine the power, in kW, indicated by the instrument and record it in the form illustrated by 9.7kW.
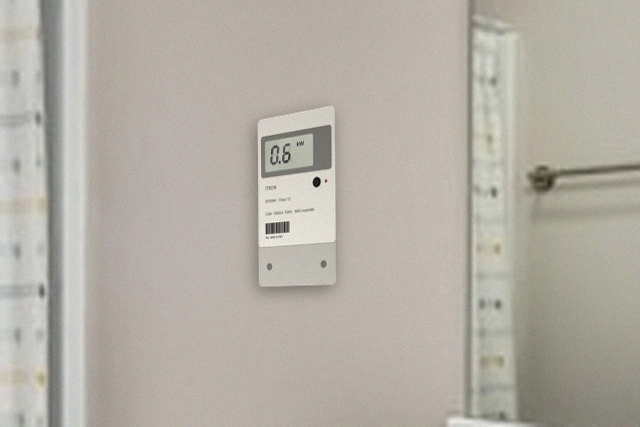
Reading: 0.6kW
